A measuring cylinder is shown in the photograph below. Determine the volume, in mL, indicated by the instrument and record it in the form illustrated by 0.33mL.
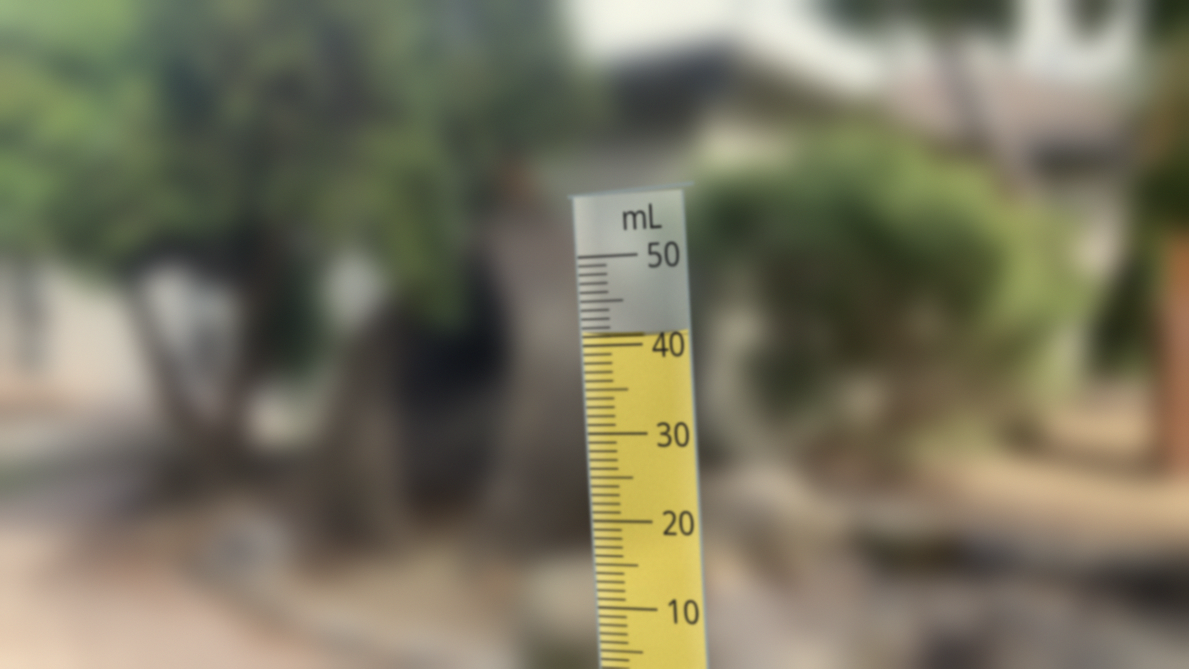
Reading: 41mL
